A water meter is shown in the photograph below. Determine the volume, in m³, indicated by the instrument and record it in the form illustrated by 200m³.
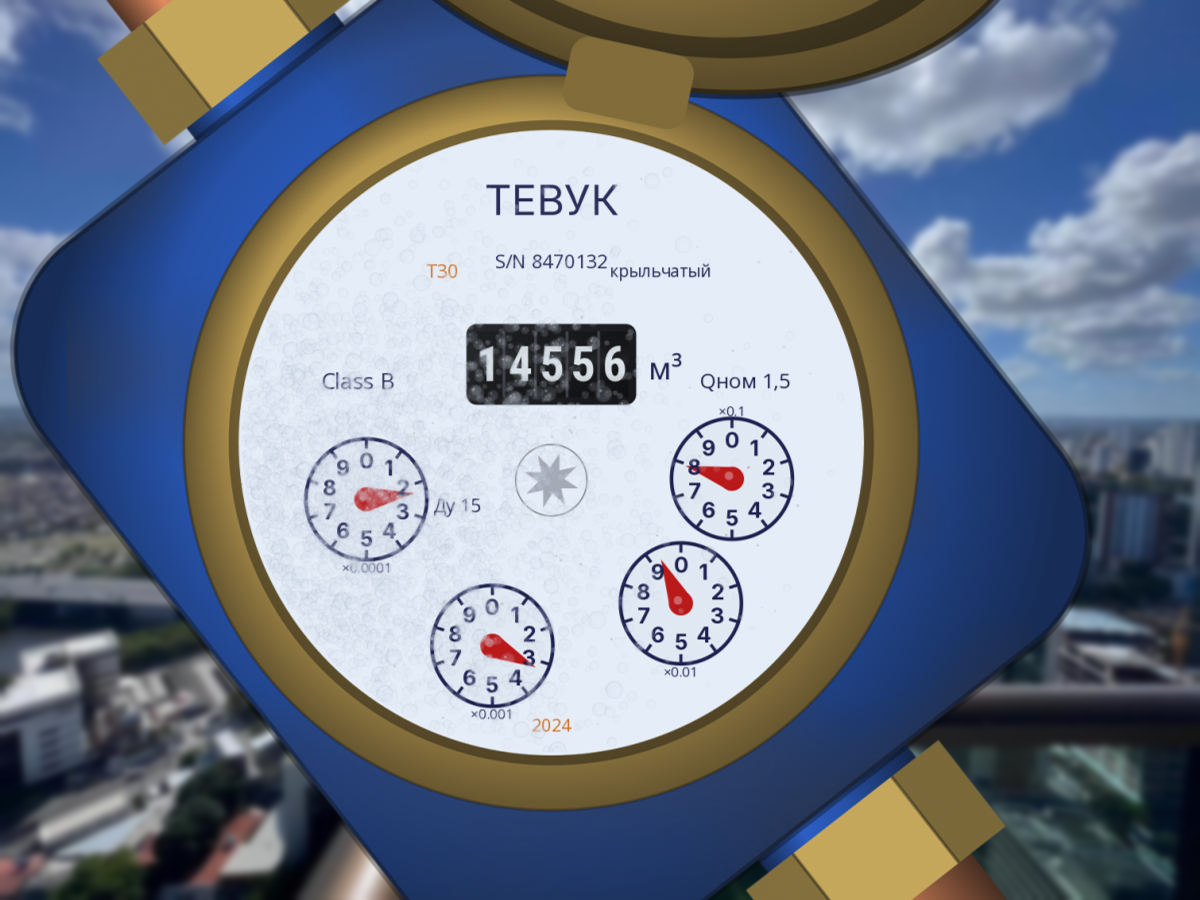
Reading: 14556.7932m³
